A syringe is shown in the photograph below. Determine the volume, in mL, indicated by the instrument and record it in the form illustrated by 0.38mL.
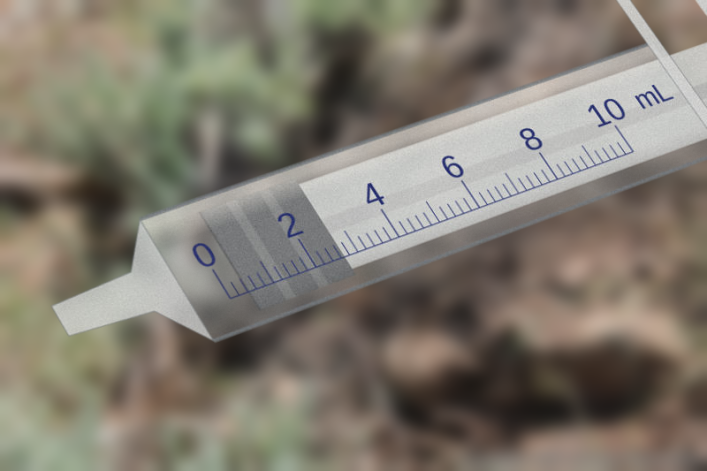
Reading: 0.4mL
